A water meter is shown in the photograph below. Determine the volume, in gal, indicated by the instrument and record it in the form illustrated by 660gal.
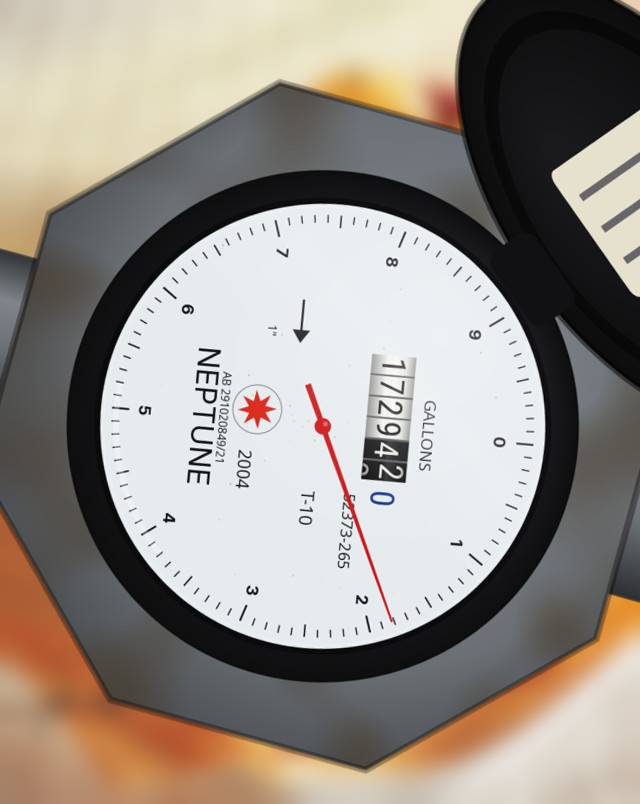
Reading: 1729421.8gal
